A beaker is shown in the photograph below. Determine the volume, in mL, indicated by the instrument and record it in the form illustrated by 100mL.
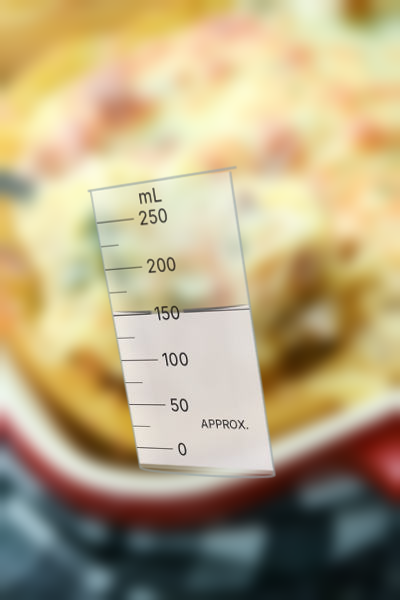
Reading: 150mL
